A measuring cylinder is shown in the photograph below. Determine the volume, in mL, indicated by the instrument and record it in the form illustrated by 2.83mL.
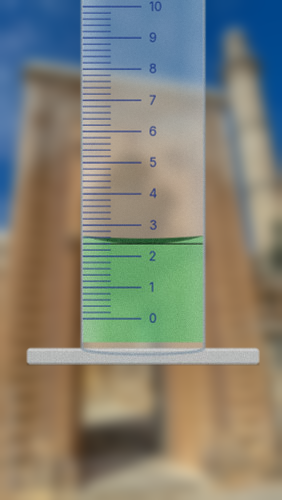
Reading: 2.4mL
